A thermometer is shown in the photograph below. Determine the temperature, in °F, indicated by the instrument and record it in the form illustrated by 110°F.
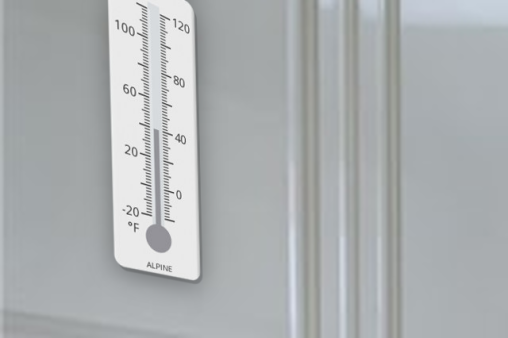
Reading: 40°F
